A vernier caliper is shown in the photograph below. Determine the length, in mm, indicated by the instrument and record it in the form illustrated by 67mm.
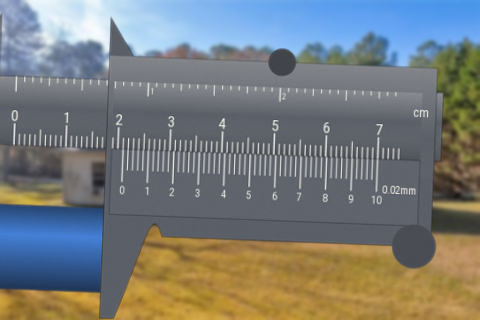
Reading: 21.0mm
